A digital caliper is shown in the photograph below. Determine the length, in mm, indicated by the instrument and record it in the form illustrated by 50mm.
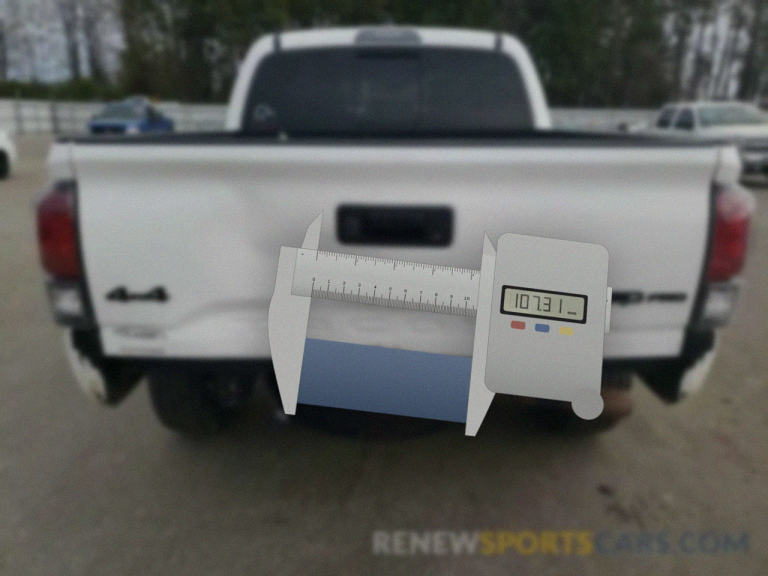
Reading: 107.31mm
